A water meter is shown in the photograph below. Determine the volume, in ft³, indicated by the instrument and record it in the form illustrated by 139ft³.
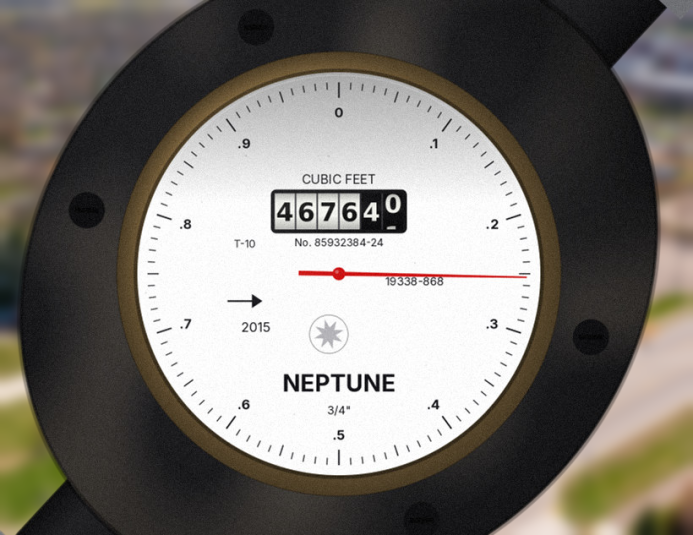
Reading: 467640.25ft³
